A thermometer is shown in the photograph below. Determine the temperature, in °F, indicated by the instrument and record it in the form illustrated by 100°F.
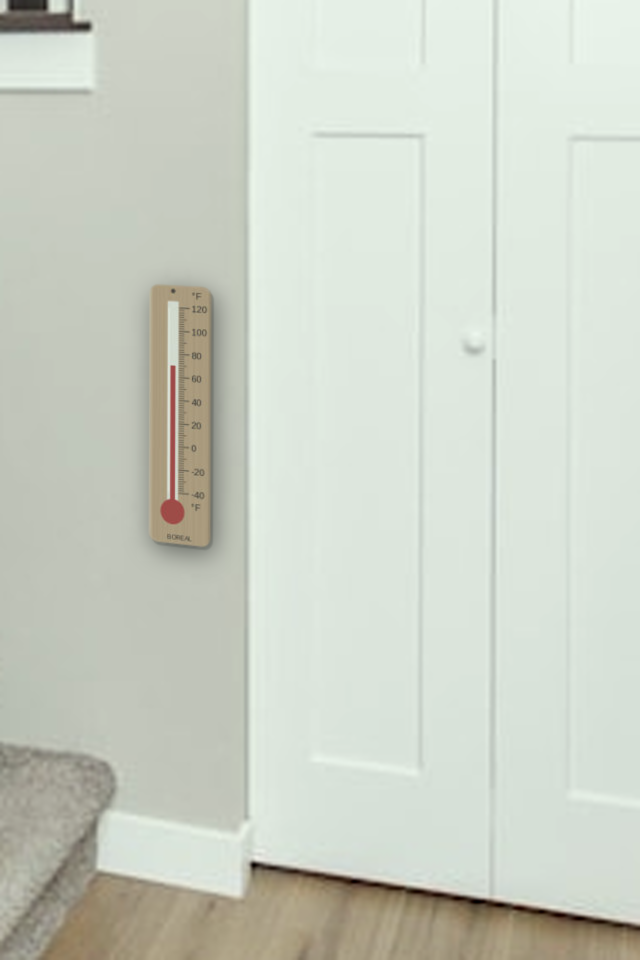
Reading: 70°F
